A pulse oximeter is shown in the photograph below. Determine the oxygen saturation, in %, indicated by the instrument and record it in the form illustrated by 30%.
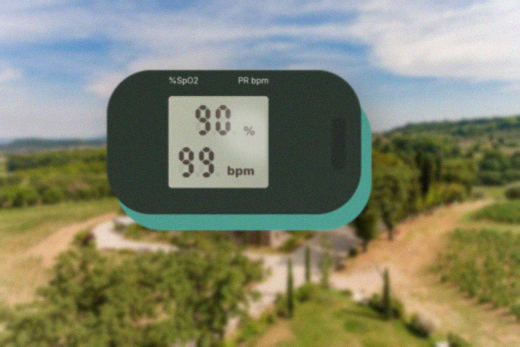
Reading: 90%
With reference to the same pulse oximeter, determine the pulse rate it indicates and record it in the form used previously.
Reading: 99bpm
